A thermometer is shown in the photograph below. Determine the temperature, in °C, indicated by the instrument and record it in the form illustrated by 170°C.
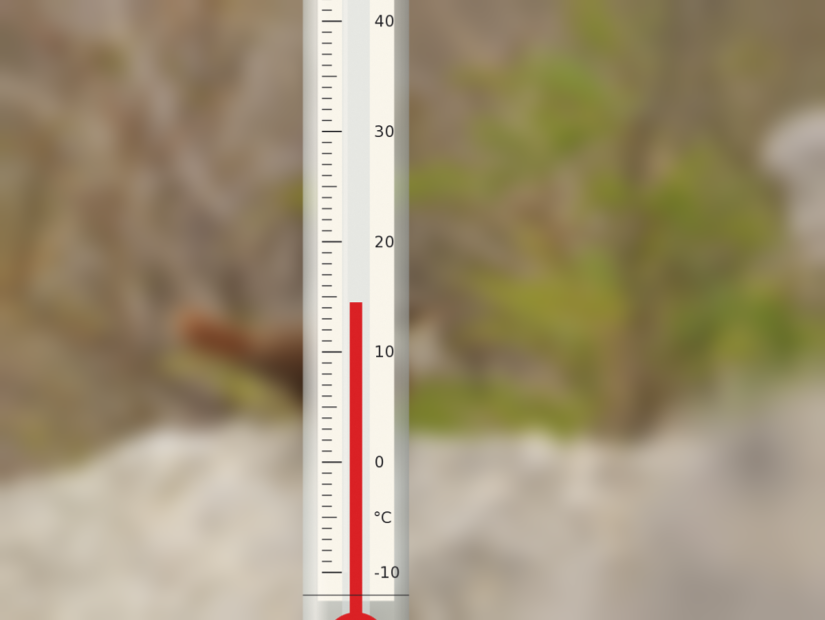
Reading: 14.5°C
